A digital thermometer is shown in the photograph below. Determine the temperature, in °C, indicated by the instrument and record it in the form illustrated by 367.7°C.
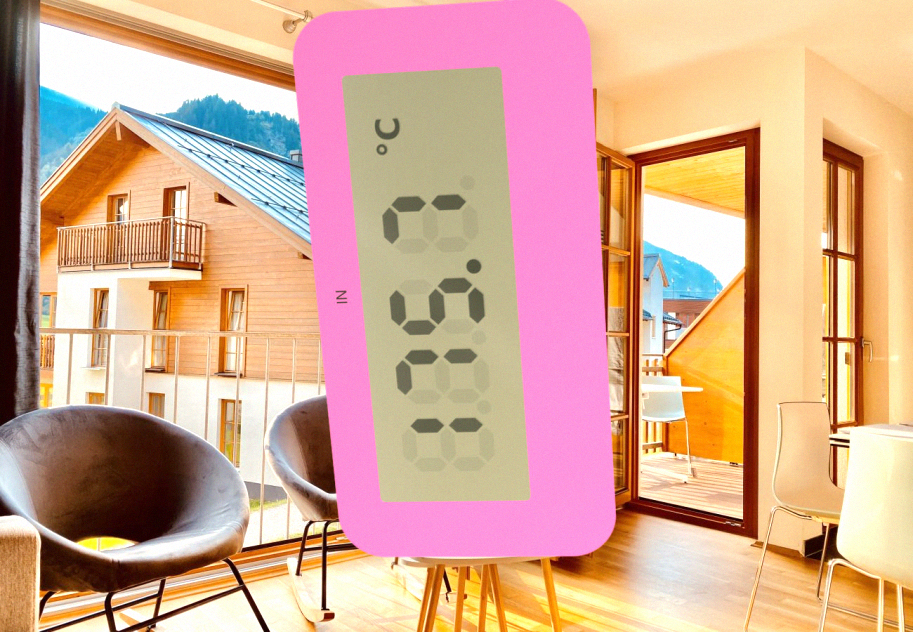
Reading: 175.7°C
